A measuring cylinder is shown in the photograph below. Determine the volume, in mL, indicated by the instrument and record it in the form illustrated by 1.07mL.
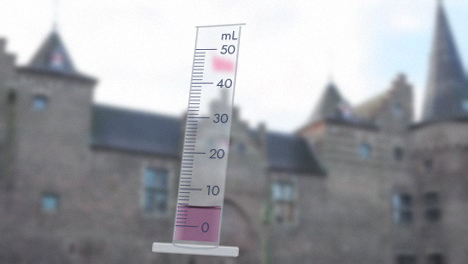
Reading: 5mL
